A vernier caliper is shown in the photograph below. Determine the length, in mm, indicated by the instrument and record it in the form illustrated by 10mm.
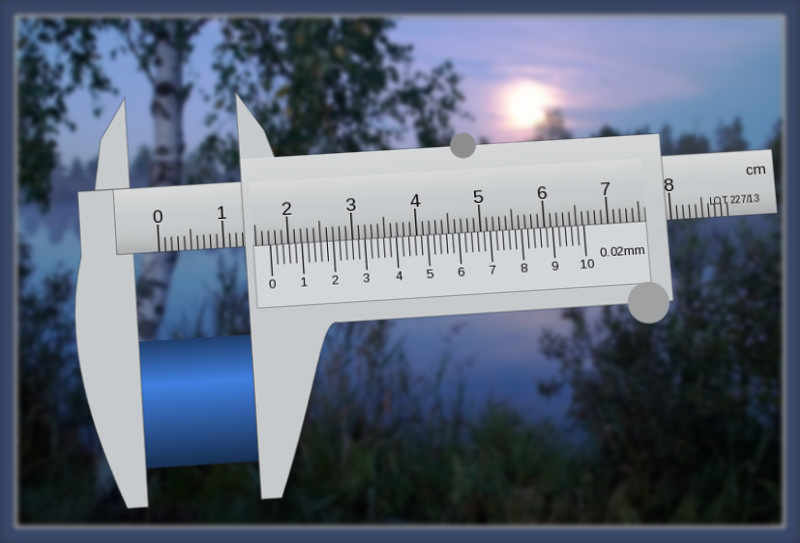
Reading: 17.2mm
